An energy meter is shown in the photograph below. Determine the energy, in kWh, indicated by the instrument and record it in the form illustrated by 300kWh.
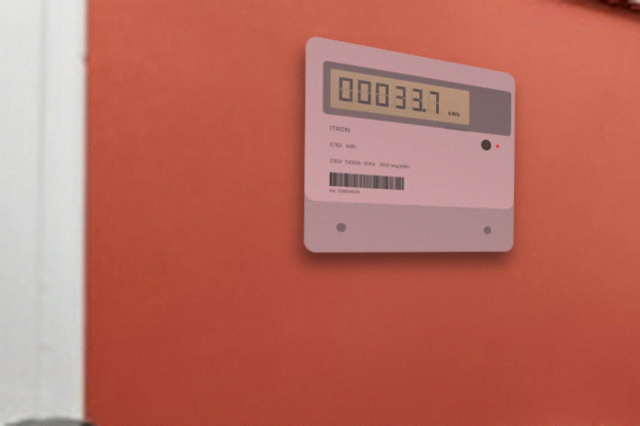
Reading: 33.7kWh
